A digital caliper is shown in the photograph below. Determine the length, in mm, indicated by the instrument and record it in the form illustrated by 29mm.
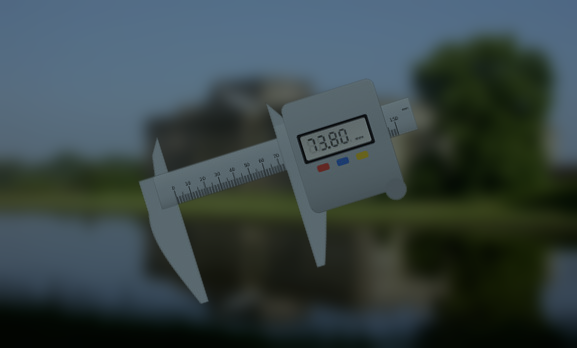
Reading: 73.80mm
